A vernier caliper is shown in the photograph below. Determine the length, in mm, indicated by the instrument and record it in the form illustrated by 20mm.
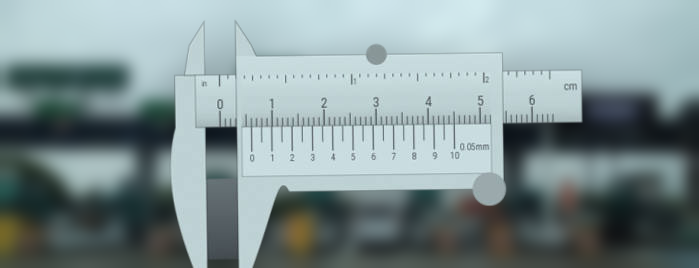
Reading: 6.0mm
